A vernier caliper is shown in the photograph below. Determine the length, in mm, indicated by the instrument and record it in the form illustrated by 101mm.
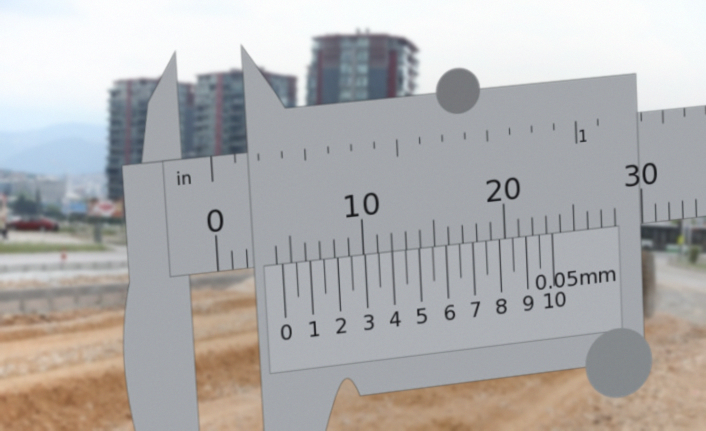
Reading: 4.4mm
